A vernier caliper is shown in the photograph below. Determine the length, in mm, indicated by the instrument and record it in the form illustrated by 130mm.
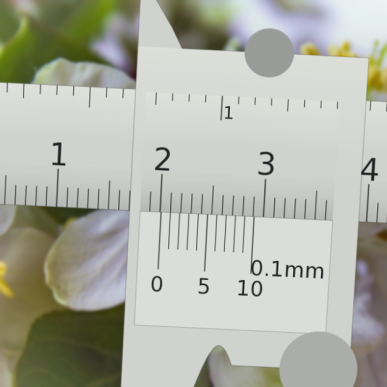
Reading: 20.1mm
